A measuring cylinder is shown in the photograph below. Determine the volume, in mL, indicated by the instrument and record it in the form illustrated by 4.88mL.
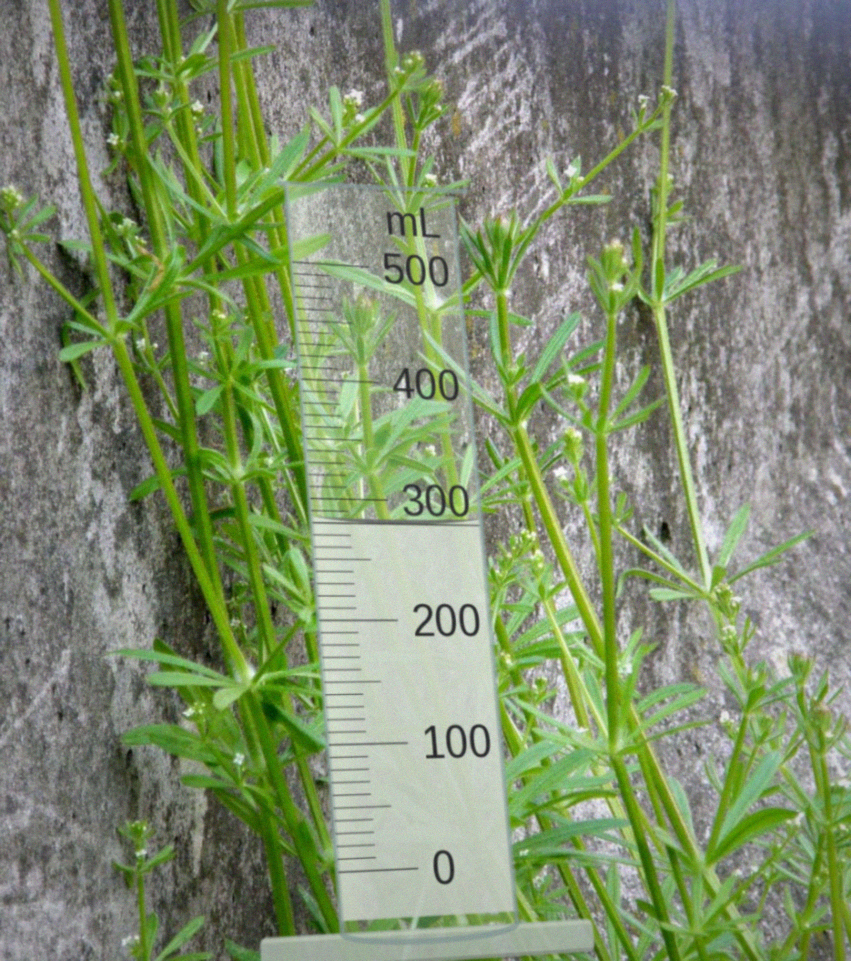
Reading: 280mL
